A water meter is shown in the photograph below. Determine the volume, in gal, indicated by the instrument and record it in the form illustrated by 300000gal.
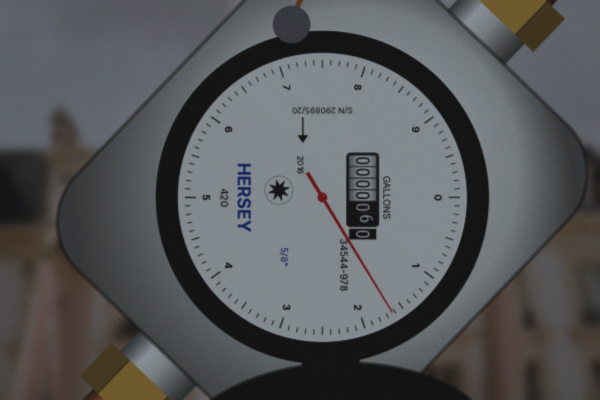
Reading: 61.6gal
